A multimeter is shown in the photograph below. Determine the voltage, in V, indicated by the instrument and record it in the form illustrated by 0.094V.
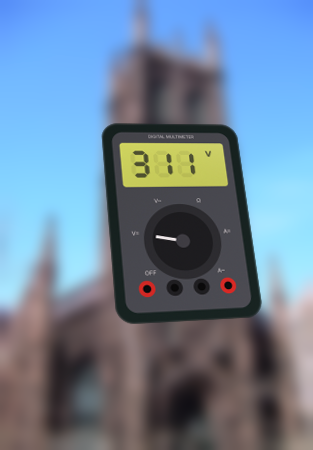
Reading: 311V
